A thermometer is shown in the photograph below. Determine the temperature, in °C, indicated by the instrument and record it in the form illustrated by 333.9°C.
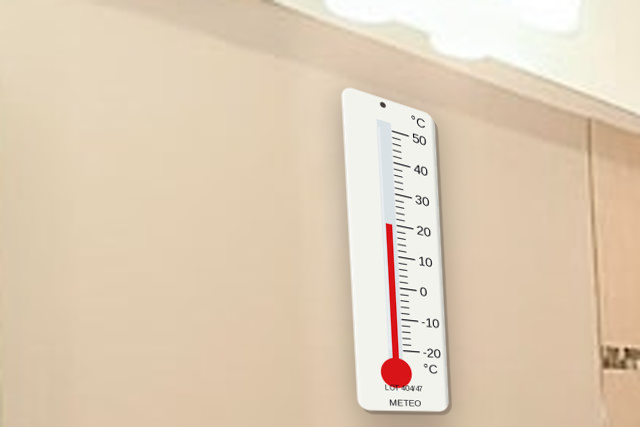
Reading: 20°C
